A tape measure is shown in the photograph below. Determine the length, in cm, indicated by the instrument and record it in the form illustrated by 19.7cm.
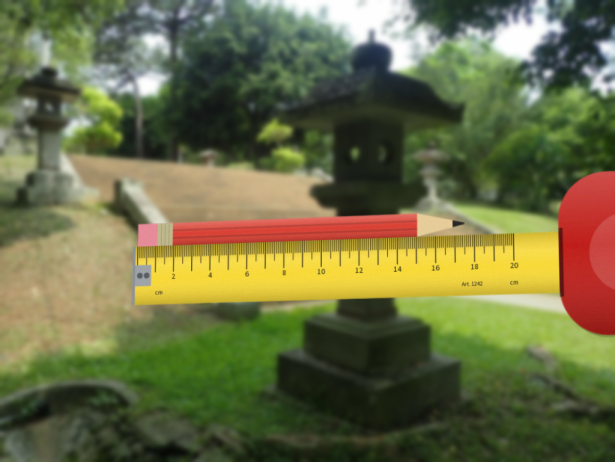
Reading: 17.5cm
